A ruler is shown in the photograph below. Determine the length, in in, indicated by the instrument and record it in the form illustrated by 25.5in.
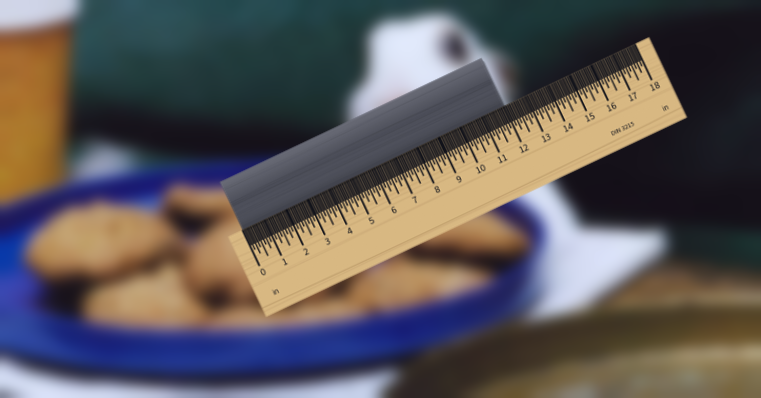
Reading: 12in
